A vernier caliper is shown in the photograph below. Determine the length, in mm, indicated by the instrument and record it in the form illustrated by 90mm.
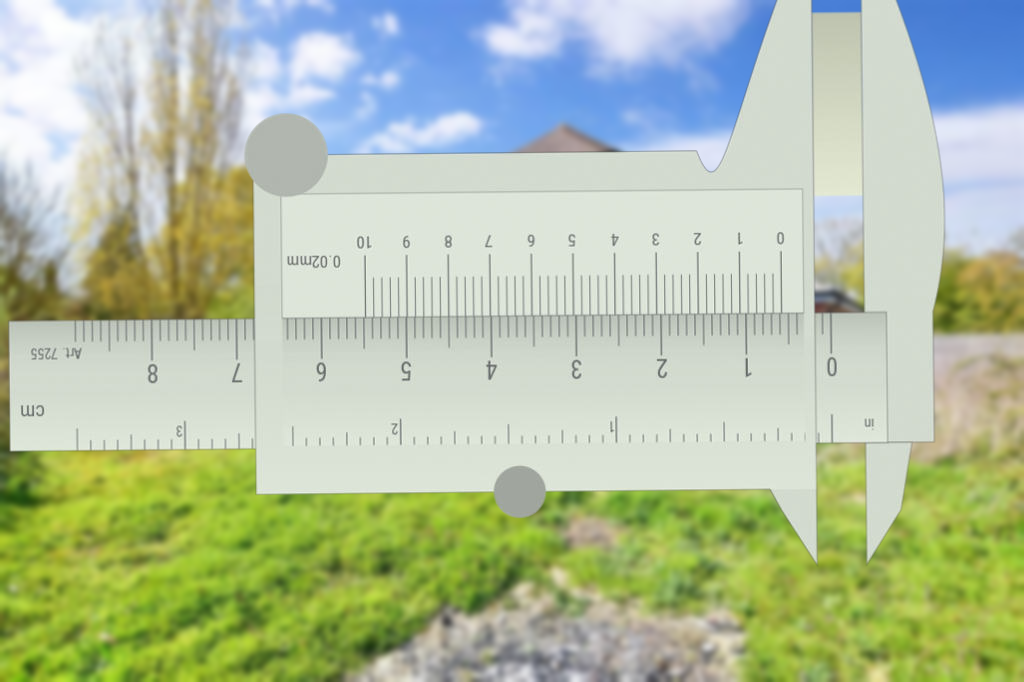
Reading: 5.8mm
